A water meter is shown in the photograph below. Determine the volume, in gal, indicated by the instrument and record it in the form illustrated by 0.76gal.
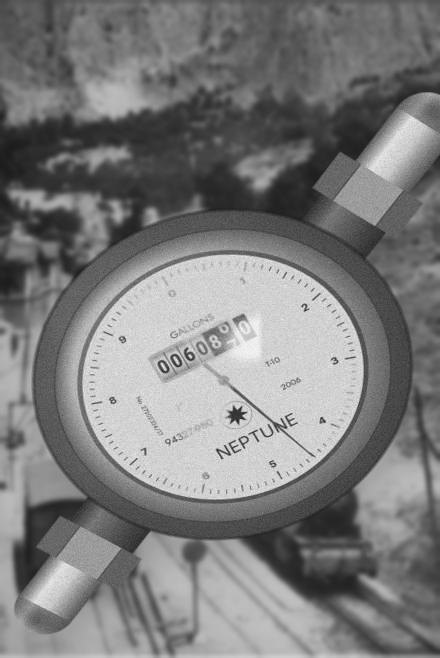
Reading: 60864.5gal
